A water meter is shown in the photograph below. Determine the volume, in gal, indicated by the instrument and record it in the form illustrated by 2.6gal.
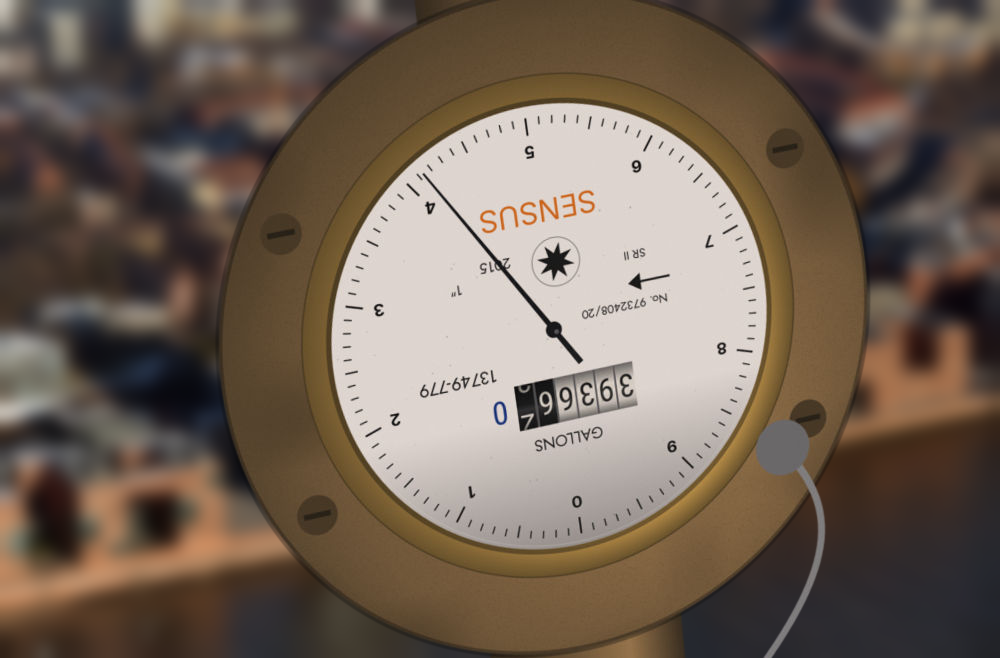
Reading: 3936624.1gal
